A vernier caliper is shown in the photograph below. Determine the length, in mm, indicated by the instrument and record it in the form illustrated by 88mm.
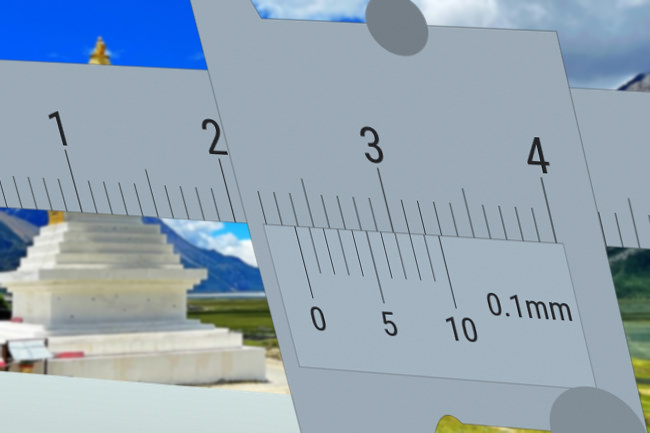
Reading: 23.8mm
